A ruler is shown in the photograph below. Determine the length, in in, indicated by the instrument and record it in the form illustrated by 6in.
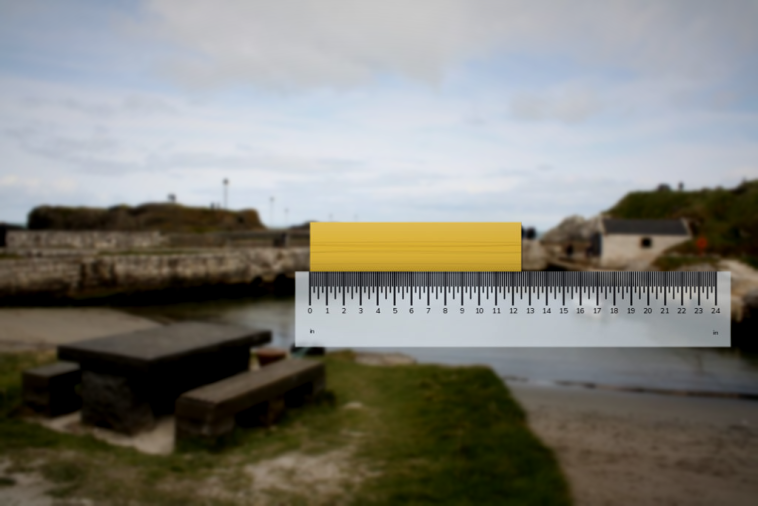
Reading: 12.5in
